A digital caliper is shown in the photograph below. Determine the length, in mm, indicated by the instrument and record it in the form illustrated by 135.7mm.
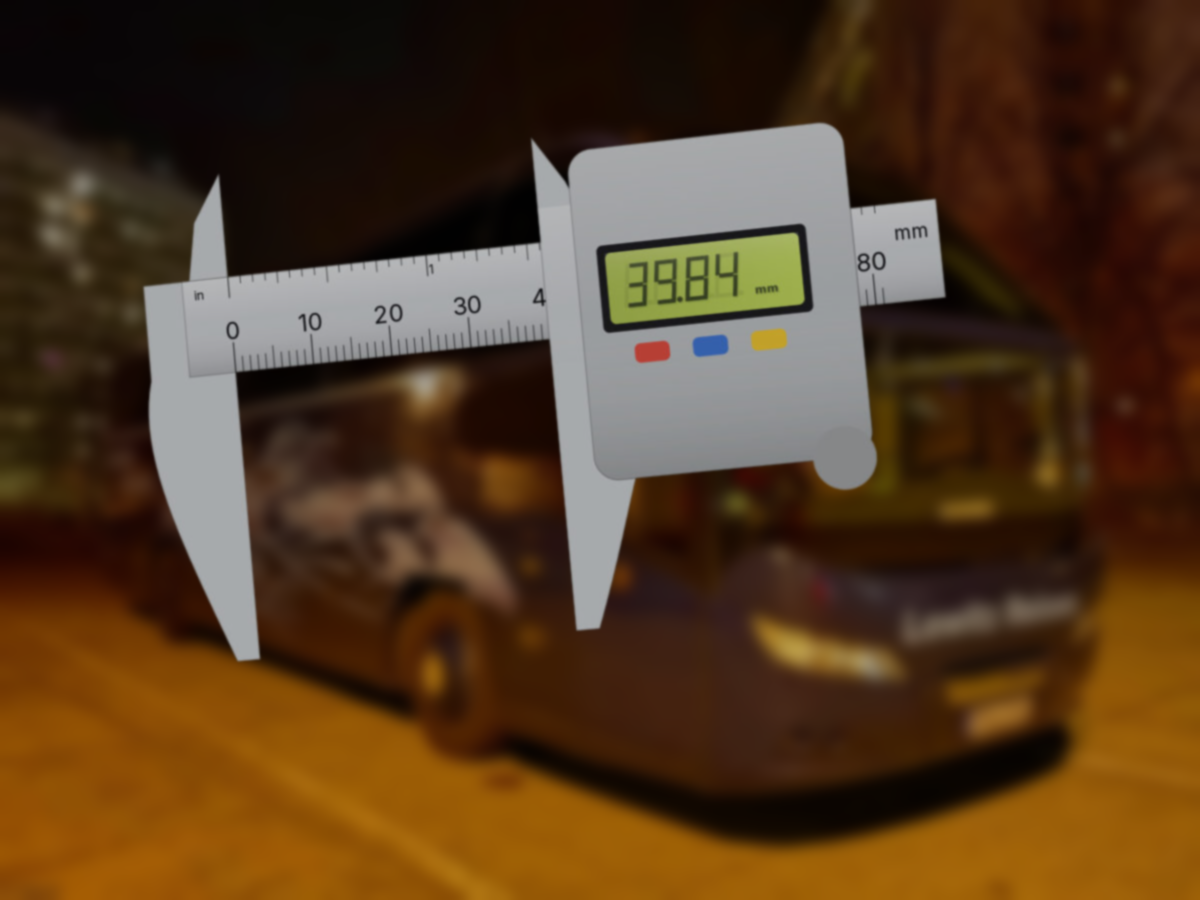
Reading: 39.84mm
